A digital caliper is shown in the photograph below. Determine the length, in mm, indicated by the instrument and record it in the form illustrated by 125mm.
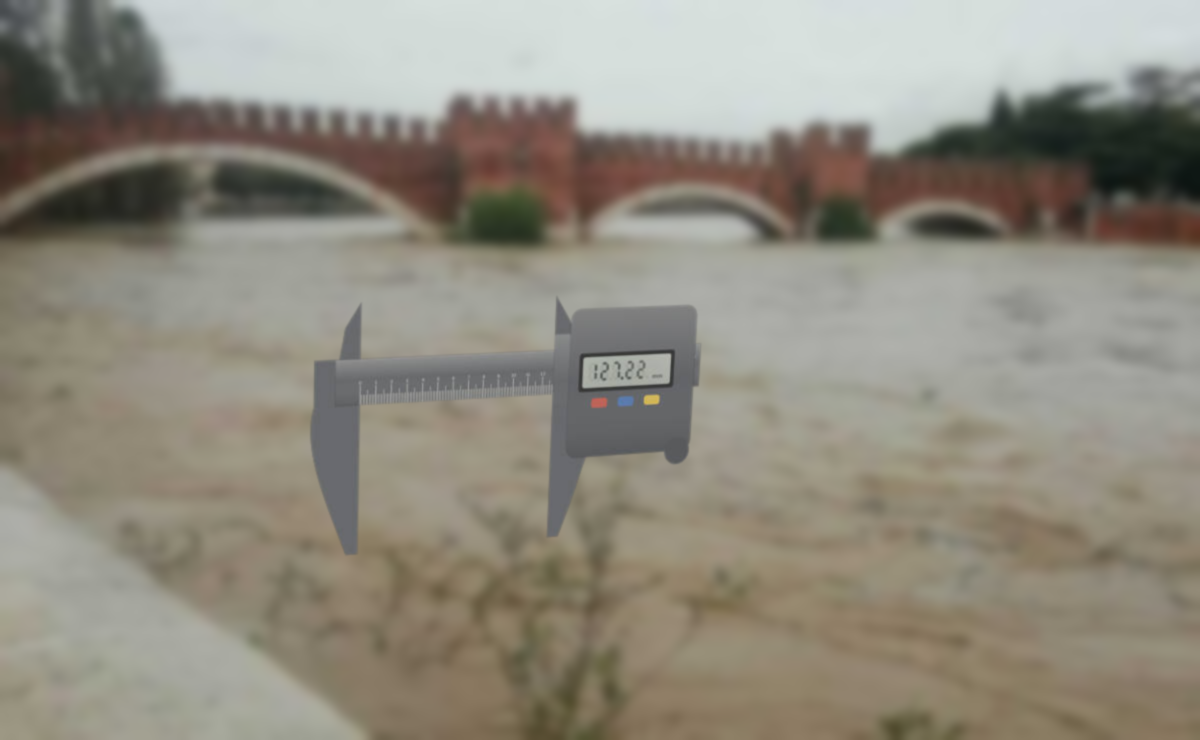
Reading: 127.22mm
